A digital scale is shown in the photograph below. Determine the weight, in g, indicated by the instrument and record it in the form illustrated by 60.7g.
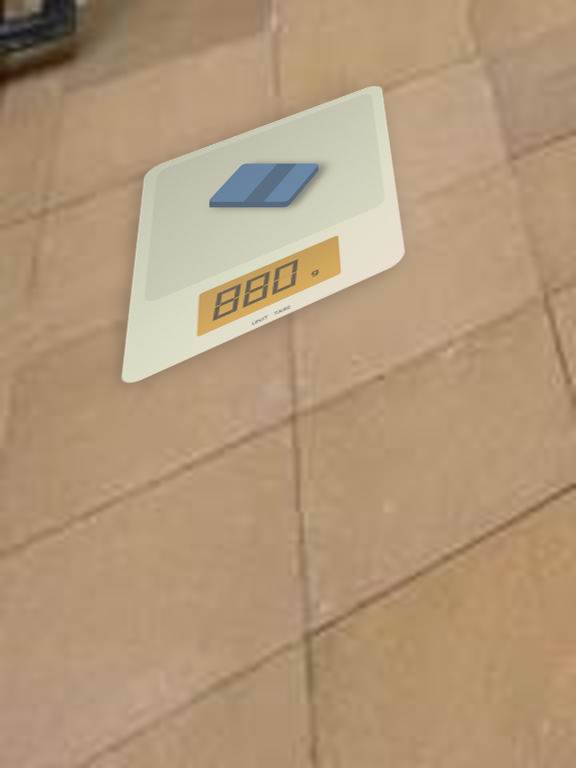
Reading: 880g
